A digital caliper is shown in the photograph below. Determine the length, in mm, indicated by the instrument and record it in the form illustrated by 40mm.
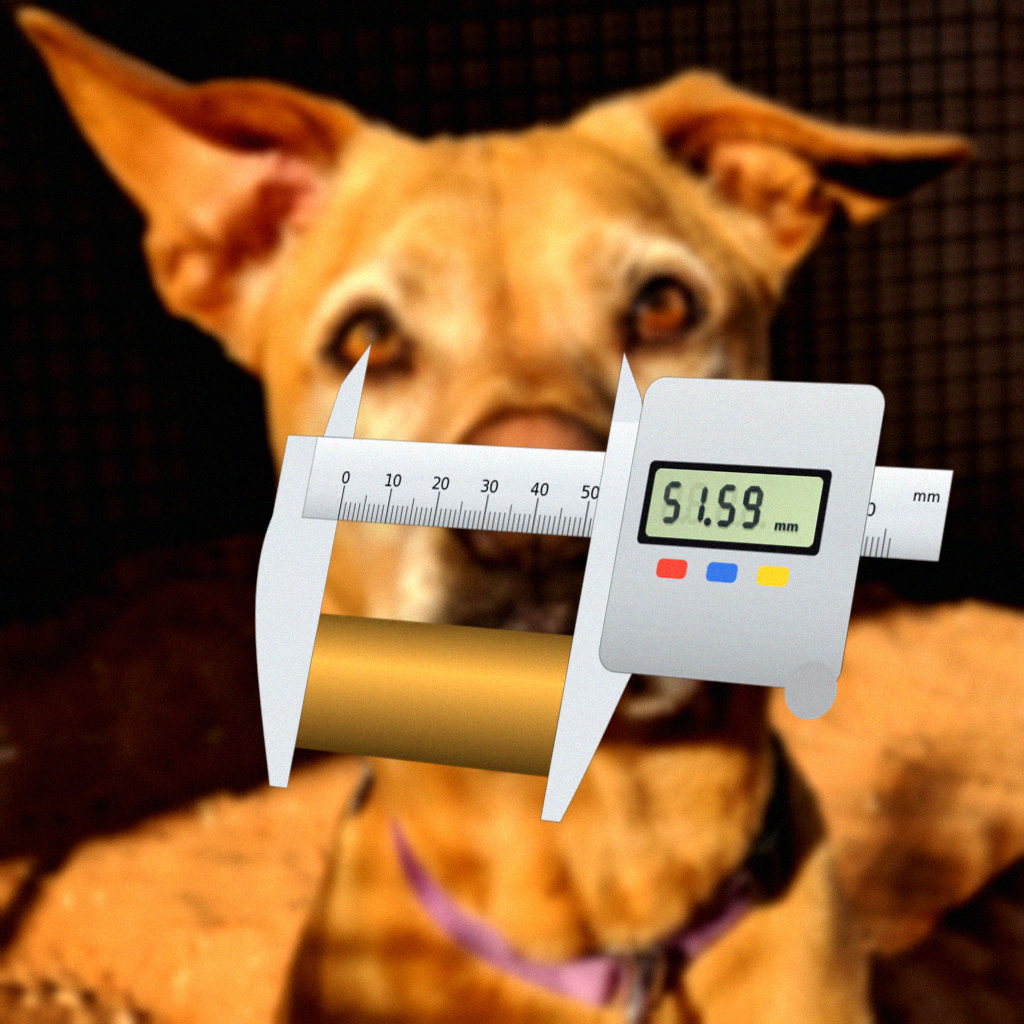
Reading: 51.59mm
